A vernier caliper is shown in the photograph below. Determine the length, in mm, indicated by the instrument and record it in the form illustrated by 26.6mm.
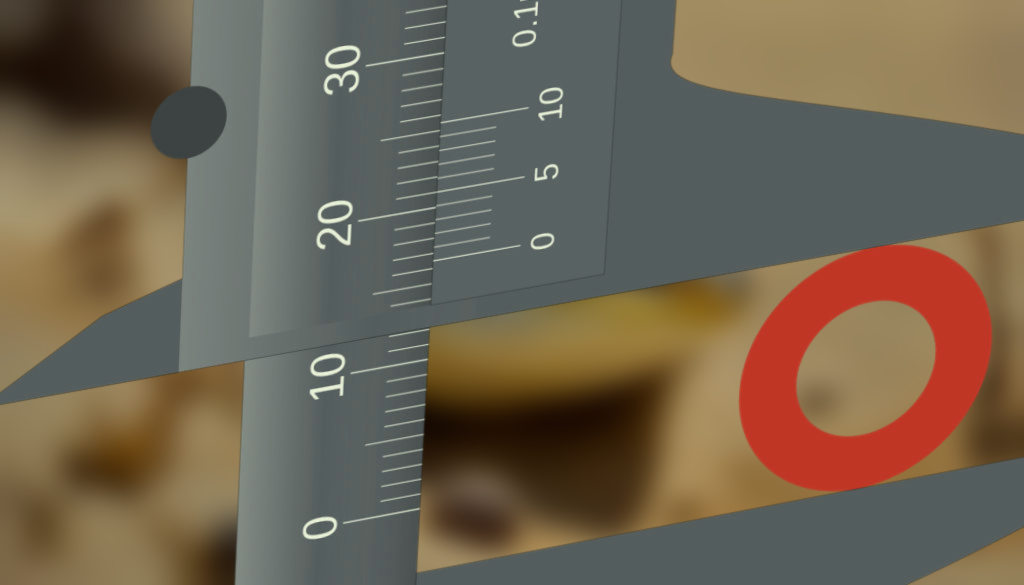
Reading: 16.5mm
